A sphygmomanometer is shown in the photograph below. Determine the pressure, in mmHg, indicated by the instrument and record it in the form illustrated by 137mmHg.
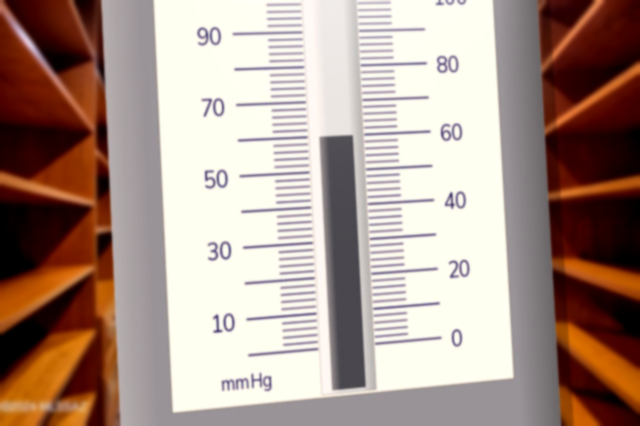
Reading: 60mmHg
